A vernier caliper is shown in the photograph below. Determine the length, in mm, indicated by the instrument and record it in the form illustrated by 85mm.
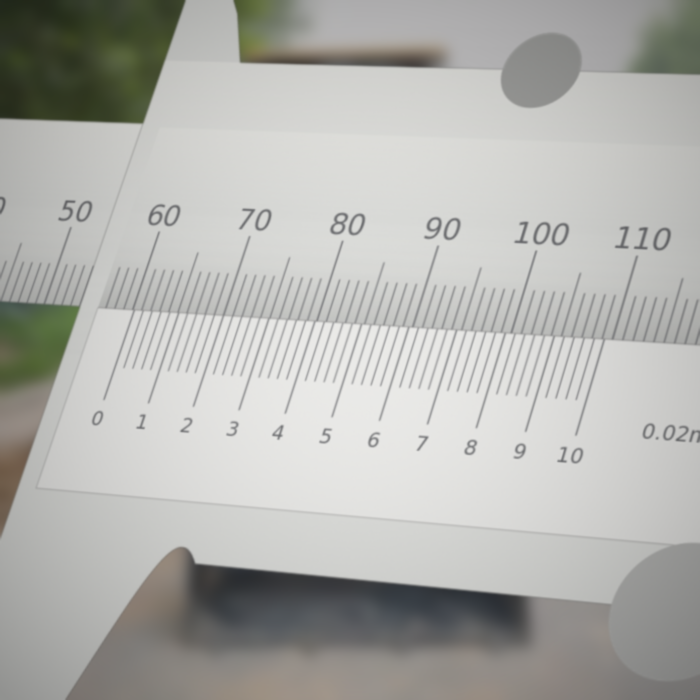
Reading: 60.2mm
